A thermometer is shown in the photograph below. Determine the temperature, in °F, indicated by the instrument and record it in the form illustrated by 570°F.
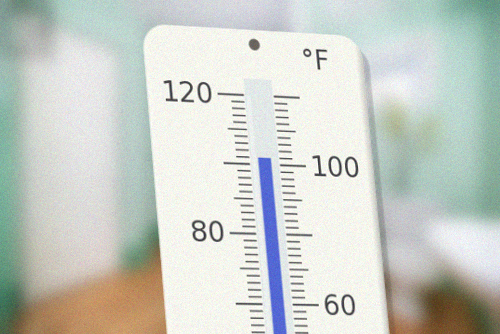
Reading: 102°F
